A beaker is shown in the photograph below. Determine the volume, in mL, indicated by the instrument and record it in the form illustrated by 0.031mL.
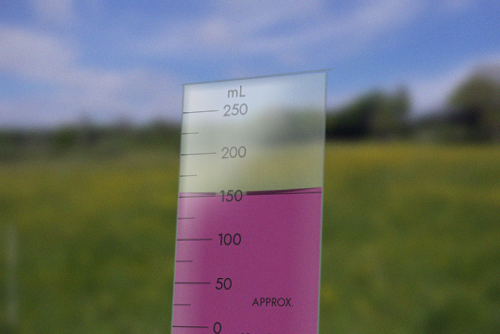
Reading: 150mL
